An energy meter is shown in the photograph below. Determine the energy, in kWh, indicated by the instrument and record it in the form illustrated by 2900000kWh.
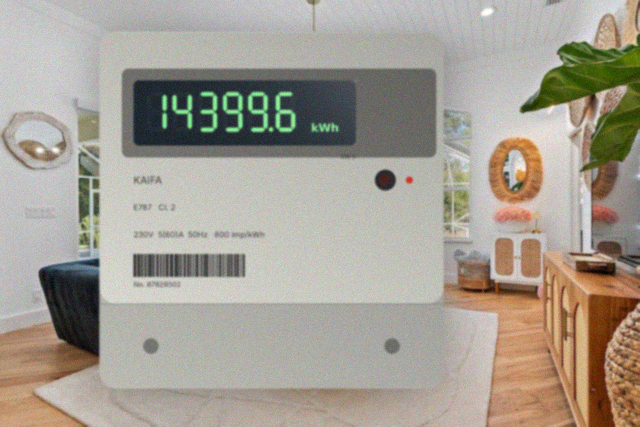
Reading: 14399.6kWh
